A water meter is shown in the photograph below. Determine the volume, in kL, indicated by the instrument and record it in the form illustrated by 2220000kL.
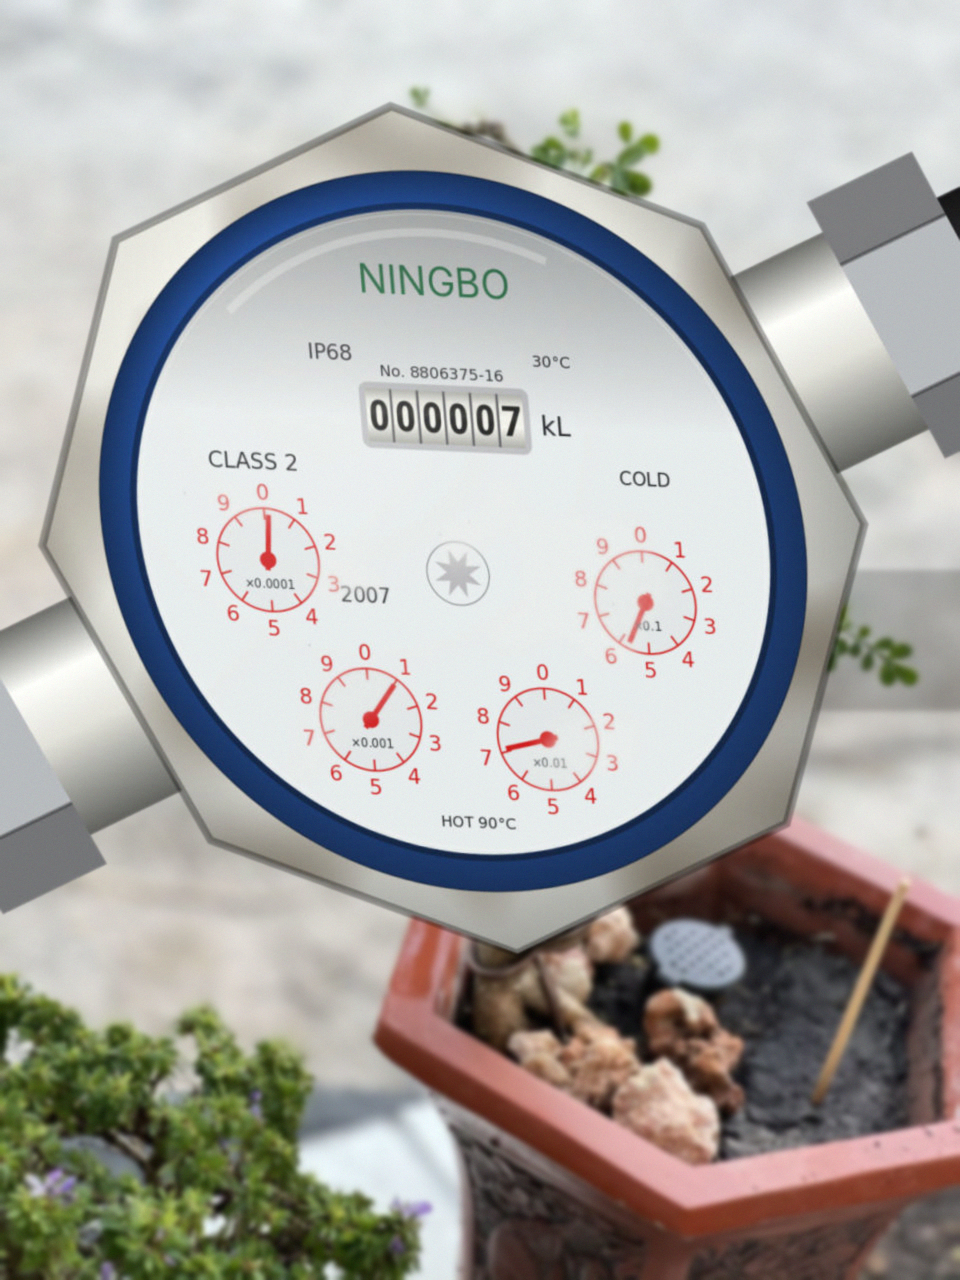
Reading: 7.5710kL
